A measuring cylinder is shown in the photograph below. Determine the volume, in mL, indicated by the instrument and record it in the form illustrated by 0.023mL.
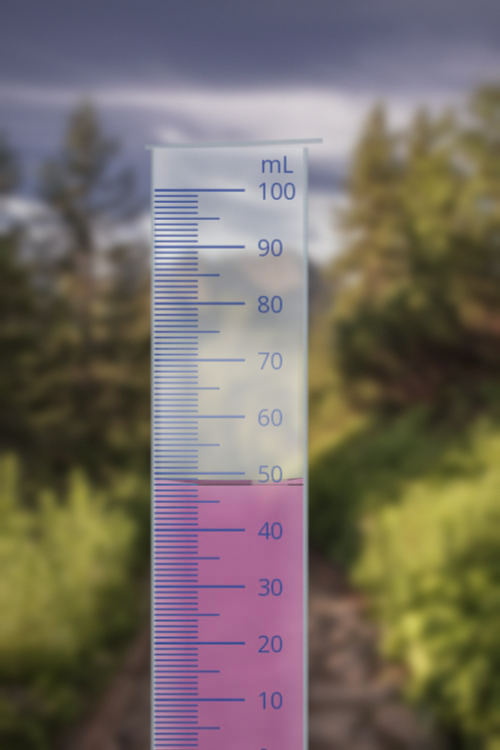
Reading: 48mL
